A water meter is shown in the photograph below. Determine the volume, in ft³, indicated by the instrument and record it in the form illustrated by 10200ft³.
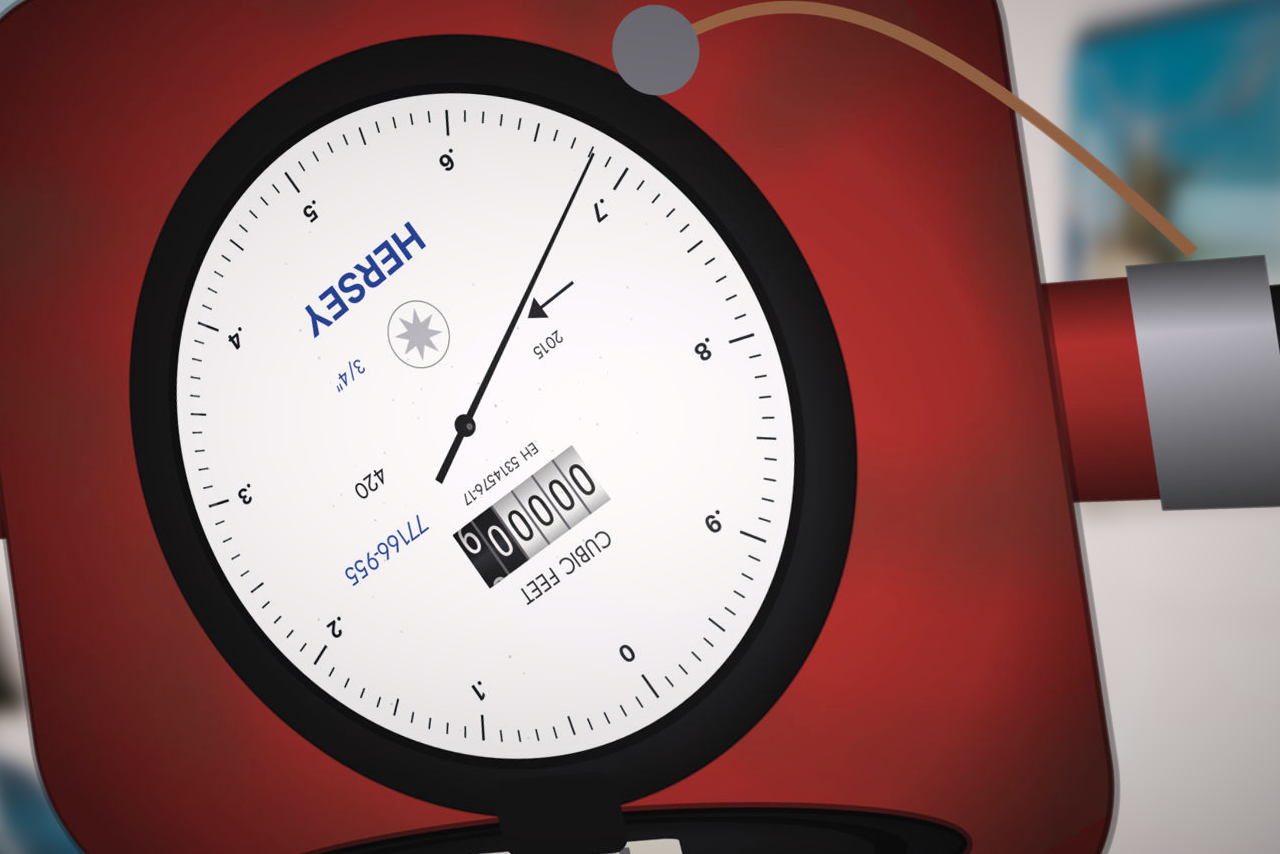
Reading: 8.68ft³
